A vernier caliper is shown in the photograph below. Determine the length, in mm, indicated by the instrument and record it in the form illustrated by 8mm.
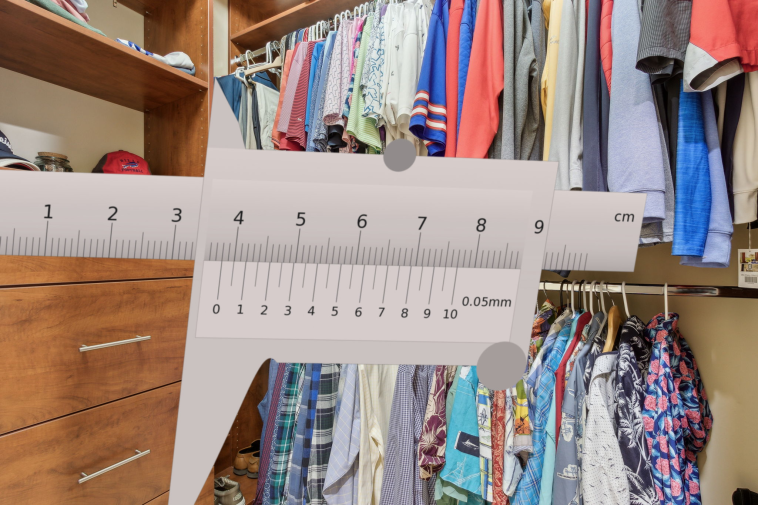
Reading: 38.0mm
